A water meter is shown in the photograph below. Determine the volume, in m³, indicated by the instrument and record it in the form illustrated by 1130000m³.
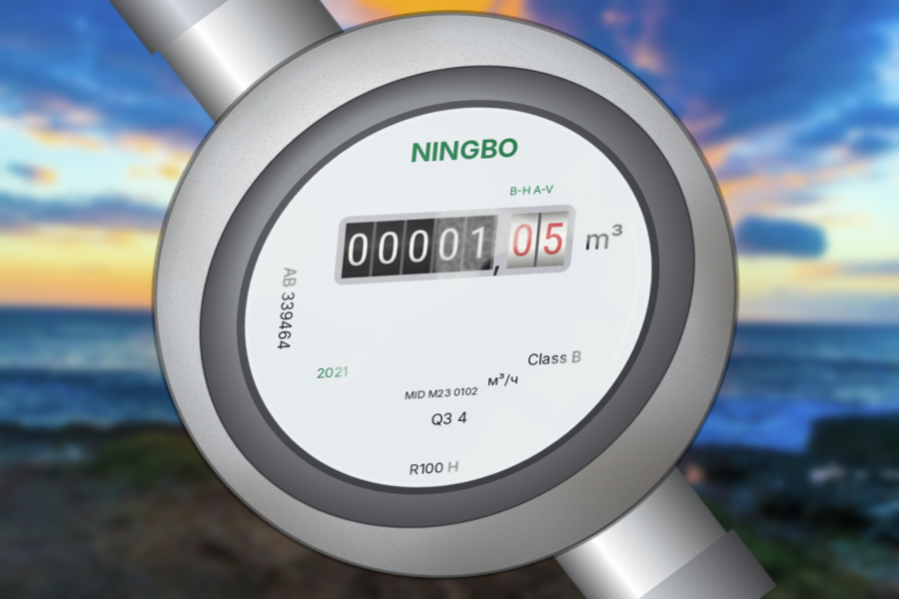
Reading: 1.05m³
